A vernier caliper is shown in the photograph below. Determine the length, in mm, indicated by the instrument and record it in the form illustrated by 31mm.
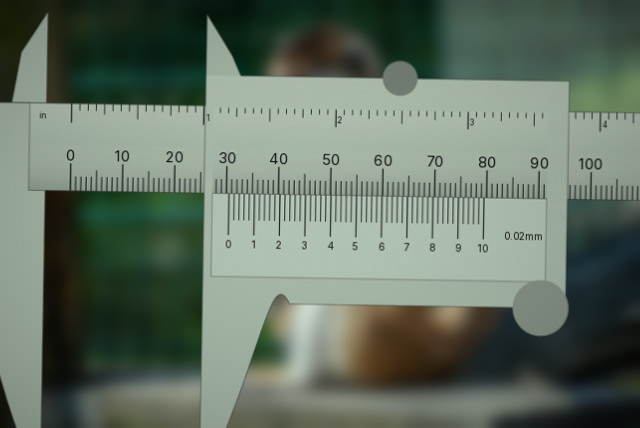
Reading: 30.5mm
